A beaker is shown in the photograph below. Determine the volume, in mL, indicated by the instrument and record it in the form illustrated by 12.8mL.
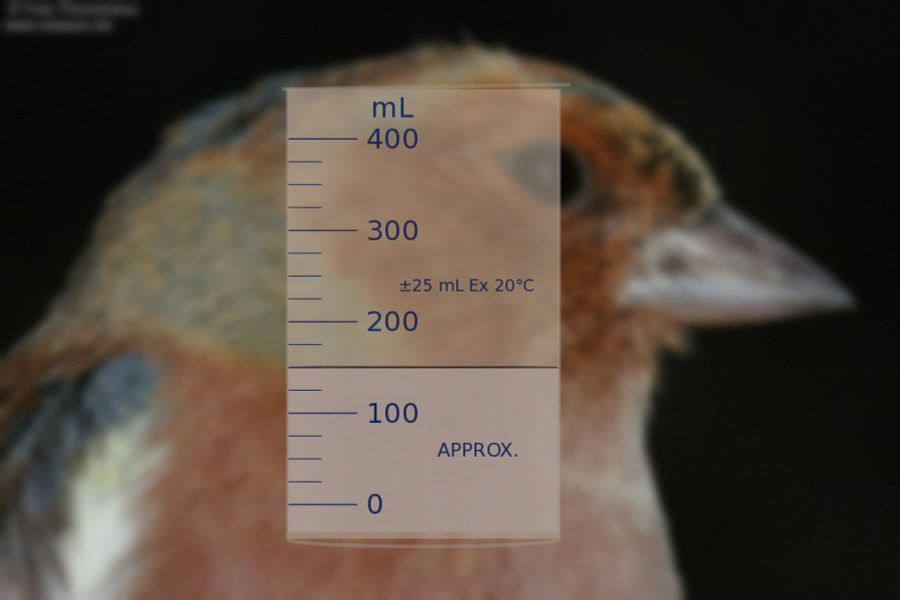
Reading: 150mL
